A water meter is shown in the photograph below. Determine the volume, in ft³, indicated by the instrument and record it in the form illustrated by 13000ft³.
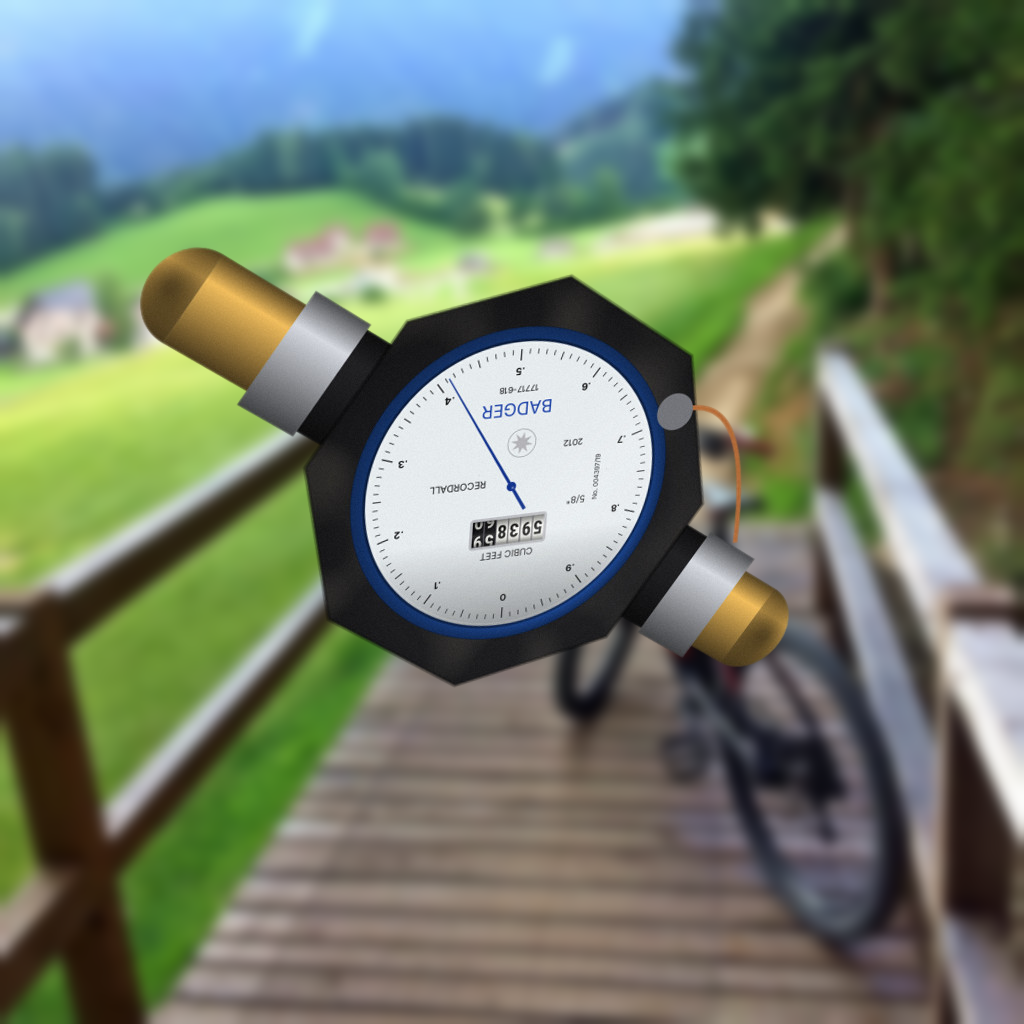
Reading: 593859.41ft³
